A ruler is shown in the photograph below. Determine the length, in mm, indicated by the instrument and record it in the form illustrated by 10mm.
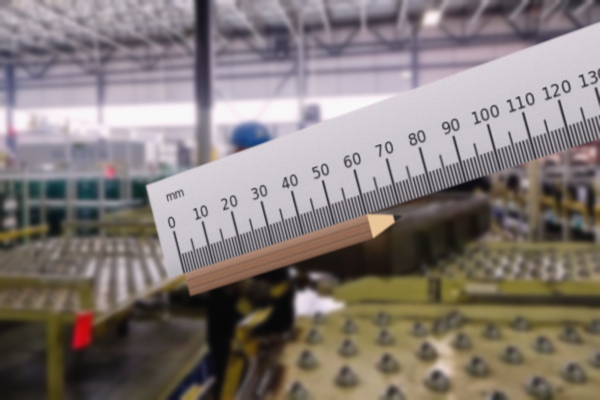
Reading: 70mm
